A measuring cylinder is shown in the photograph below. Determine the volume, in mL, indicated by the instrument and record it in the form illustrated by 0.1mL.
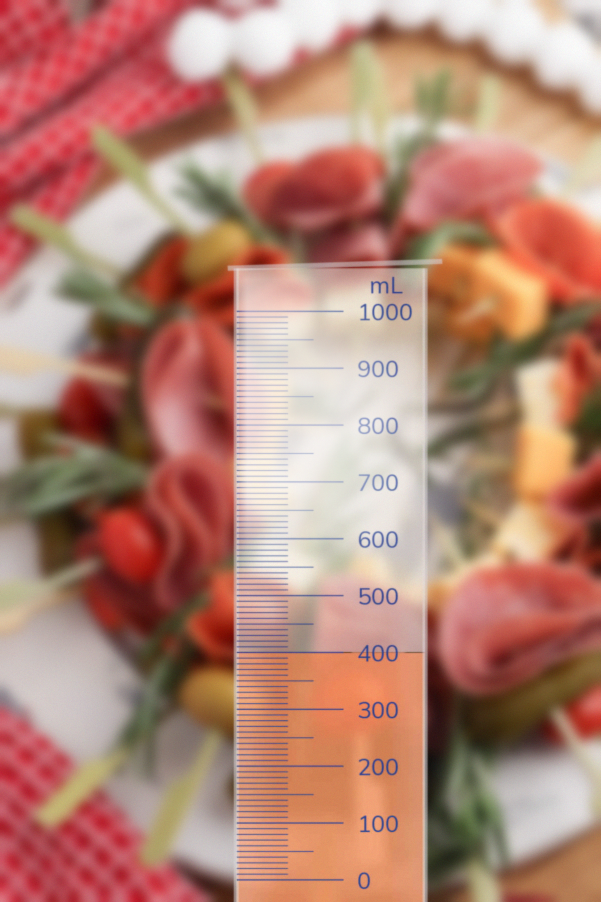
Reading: 400mL
